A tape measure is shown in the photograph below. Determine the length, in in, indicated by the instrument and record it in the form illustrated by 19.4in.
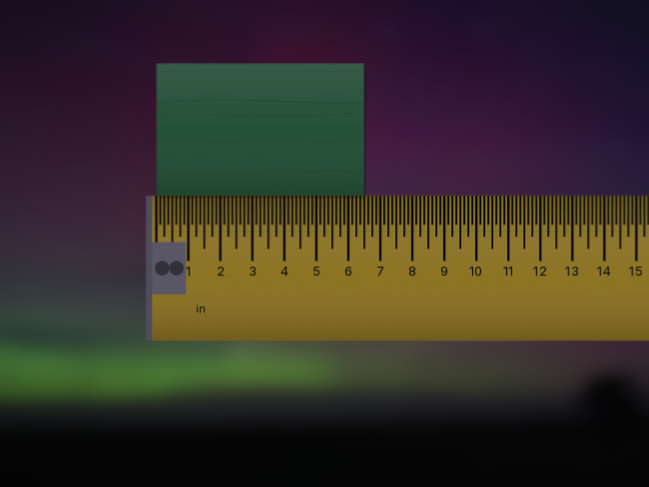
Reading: 6.5in
